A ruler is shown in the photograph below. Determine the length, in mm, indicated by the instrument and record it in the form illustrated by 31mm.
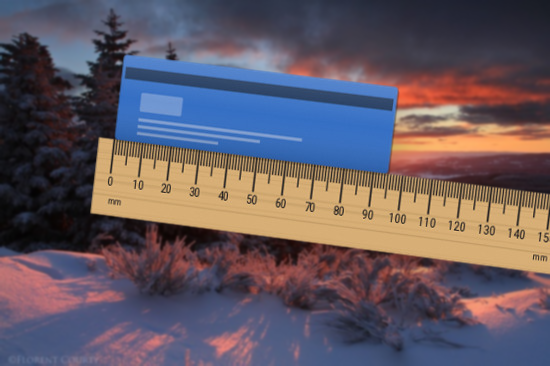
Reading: 95mm
